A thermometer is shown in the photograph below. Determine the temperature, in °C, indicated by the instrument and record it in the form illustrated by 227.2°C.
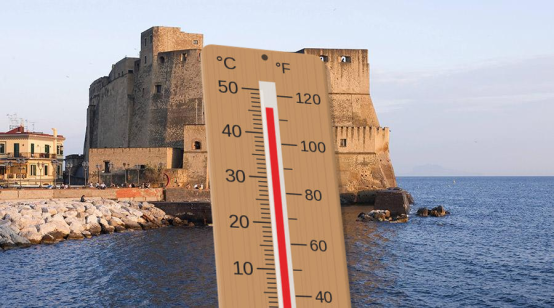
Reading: 46°C
